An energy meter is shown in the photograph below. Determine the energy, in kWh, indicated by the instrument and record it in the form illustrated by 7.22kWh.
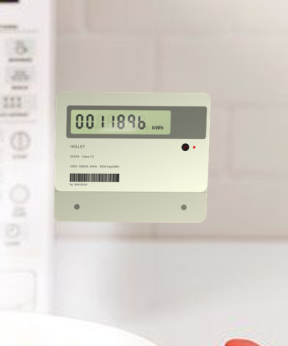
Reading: 11896kWh
